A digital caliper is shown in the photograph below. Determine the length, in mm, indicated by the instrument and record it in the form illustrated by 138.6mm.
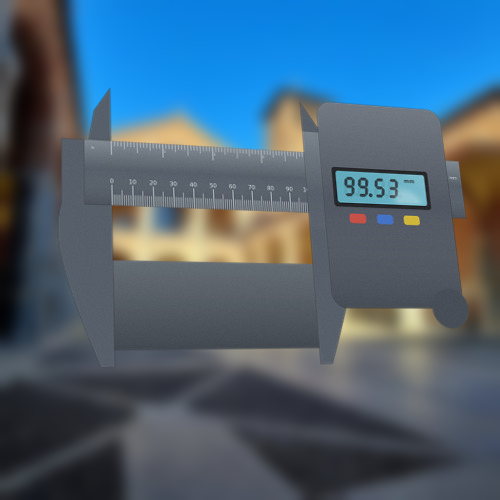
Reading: 99.53mm
